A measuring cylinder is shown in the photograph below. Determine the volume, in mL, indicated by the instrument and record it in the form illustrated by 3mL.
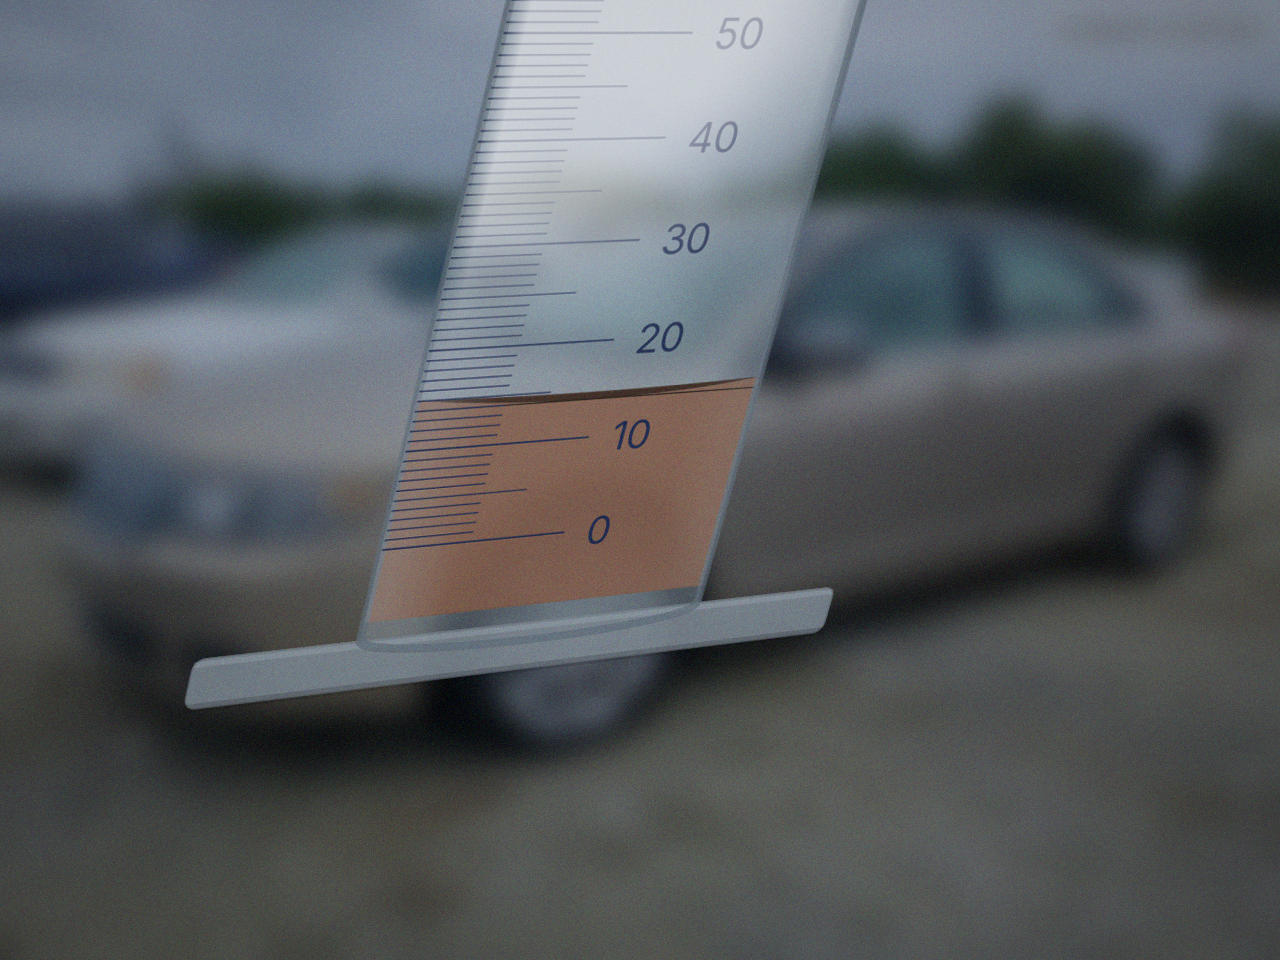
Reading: 14mL
